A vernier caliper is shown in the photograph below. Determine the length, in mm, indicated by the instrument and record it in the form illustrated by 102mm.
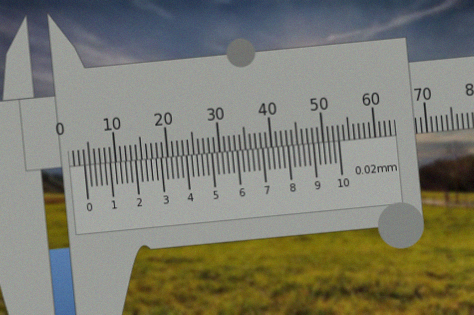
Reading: 4.0mm
